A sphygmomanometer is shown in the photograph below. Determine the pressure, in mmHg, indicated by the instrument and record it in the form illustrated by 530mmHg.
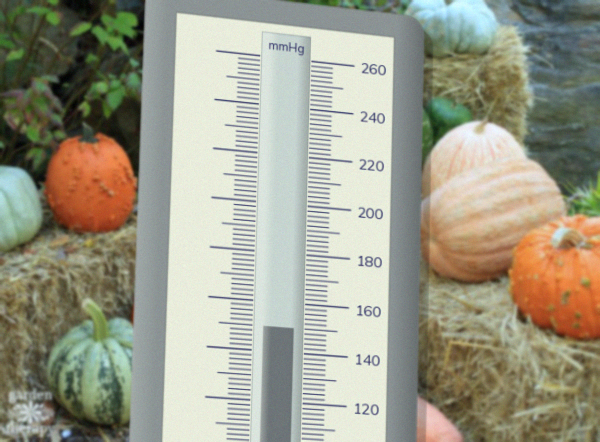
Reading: 150mmHg
